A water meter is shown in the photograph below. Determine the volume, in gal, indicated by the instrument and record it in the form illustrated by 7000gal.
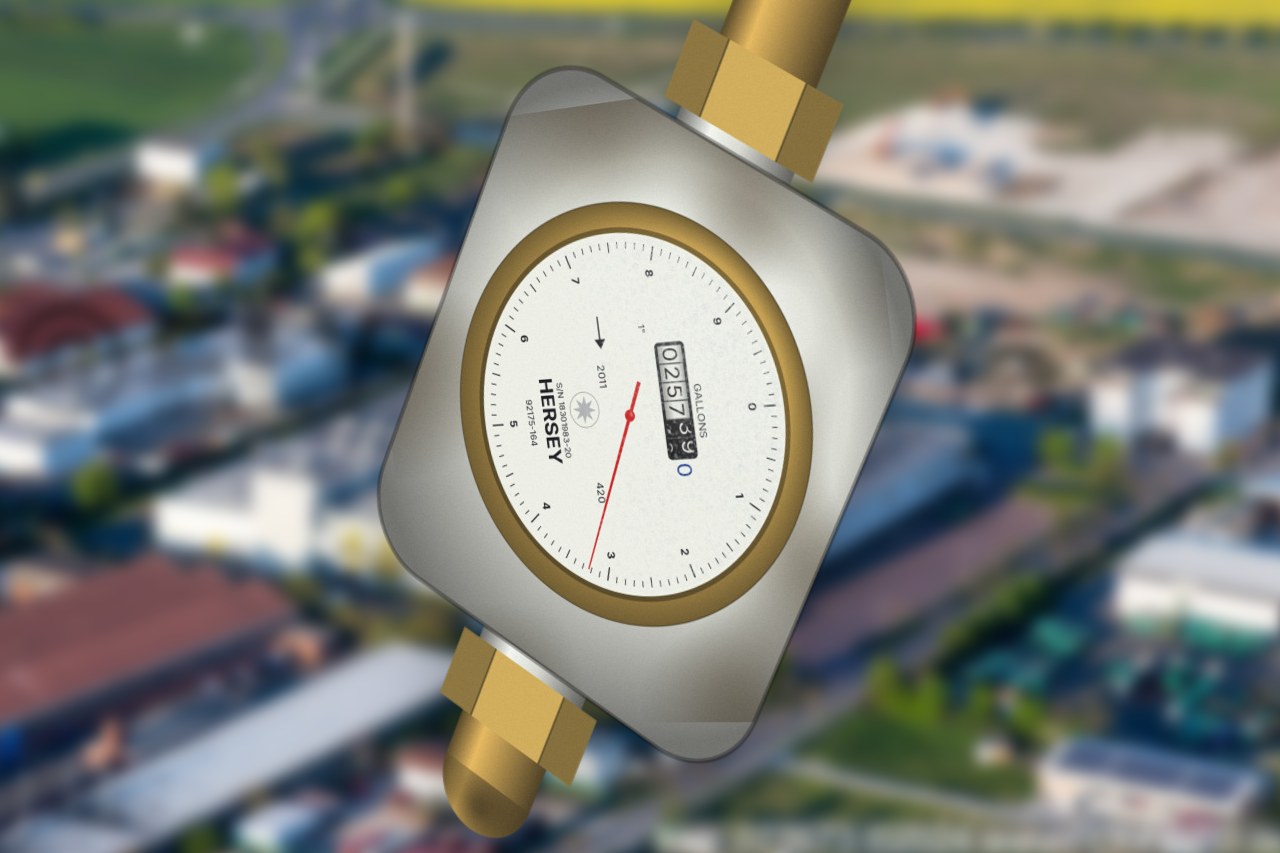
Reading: 257393.2gal
